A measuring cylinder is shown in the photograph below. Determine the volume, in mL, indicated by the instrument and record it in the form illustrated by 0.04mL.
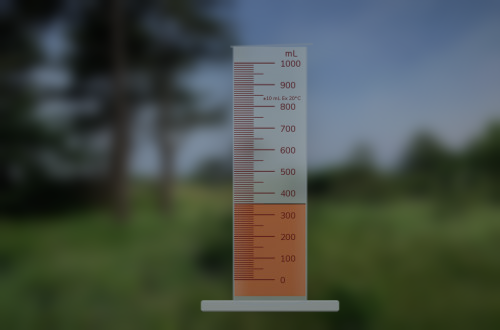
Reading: 350mL
